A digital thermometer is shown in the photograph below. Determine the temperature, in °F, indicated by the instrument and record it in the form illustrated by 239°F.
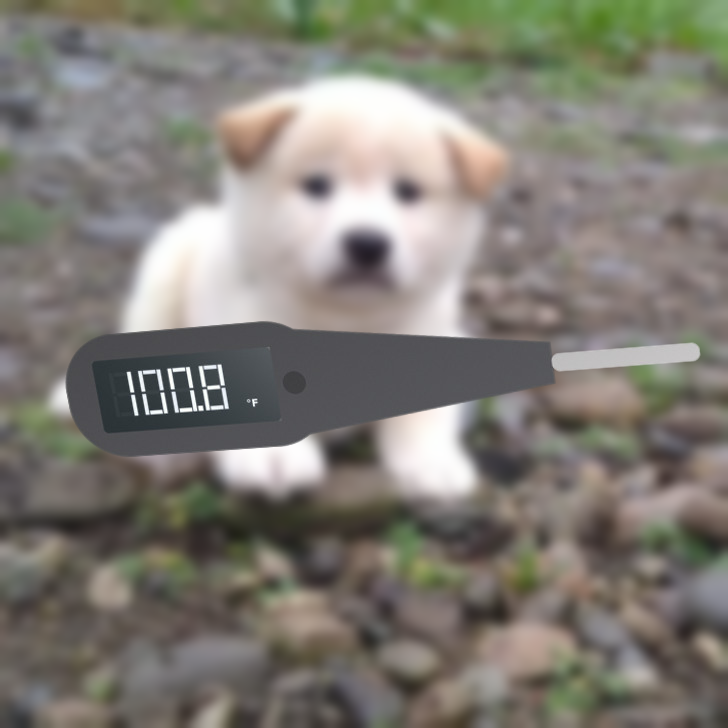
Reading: 100.8°F
